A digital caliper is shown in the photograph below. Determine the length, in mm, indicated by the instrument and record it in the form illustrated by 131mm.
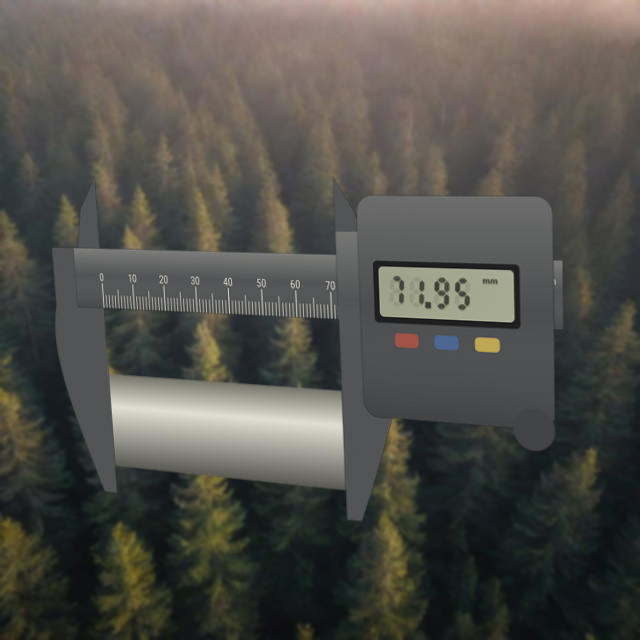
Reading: 71.95mm
